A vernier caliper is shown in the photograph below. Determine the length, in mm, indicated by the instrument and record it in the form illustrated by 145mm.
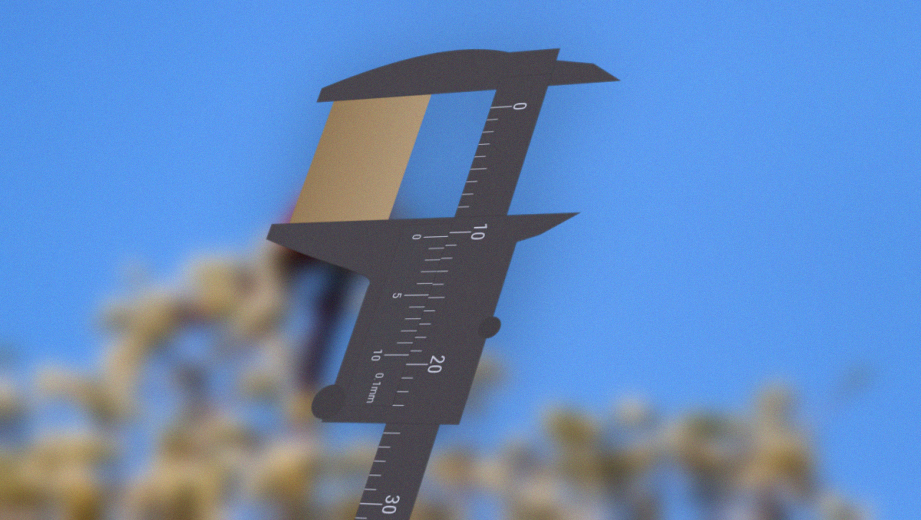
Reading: 10.3mm
